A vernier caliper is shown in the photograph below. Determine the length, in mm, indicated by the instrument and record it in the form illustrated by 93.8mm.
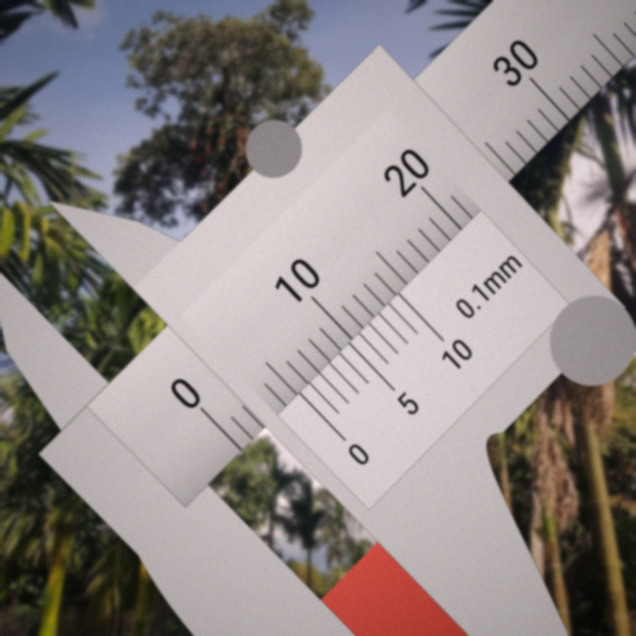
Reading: 5.2mm
